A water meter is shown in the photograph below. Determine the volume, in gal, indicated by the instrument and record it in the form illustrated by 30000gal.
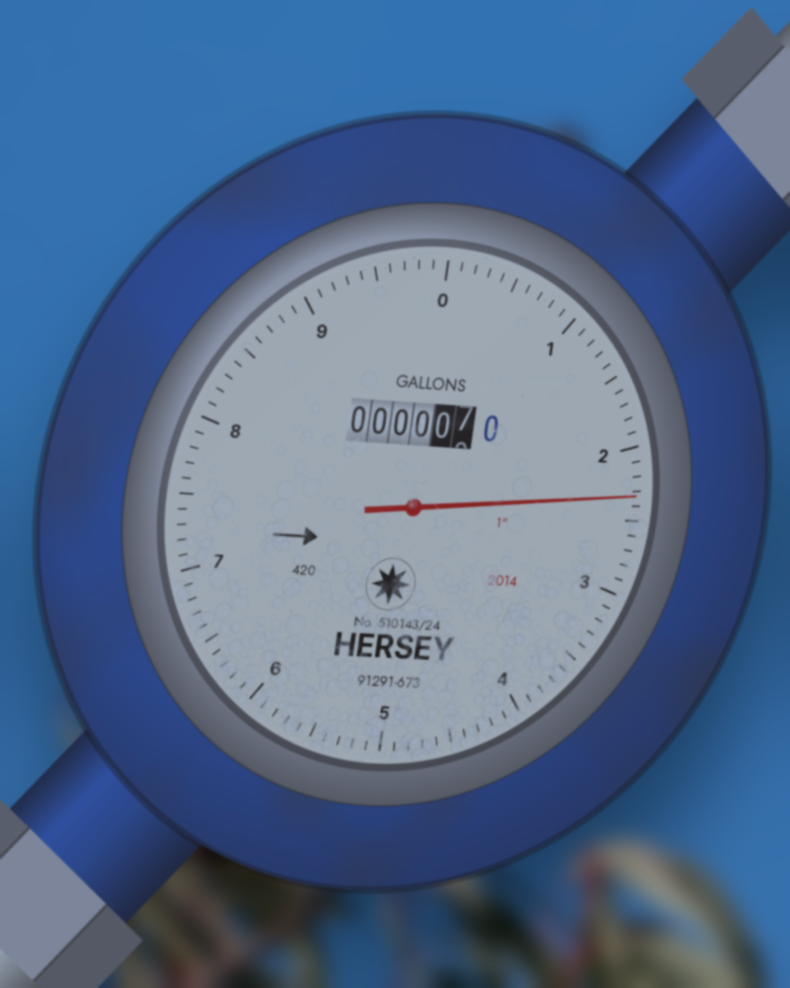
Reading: 72.3gal
